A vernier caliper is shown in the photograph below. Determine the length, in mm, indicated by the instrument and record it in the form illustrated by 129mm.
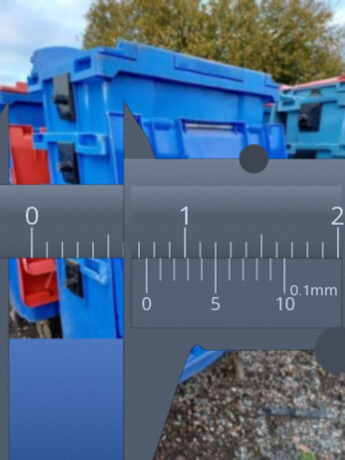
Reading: 7.5mm
